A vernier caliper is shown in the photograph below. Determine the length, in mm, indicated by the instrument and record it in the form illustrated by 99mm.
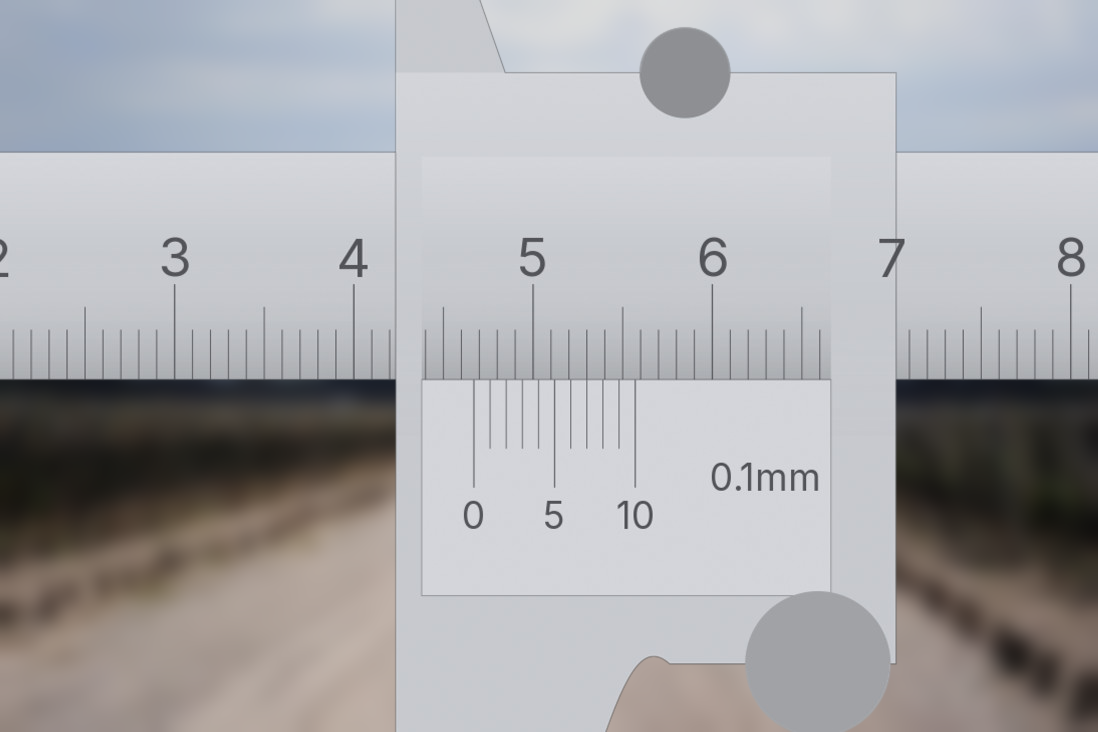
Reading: 46.7mm
